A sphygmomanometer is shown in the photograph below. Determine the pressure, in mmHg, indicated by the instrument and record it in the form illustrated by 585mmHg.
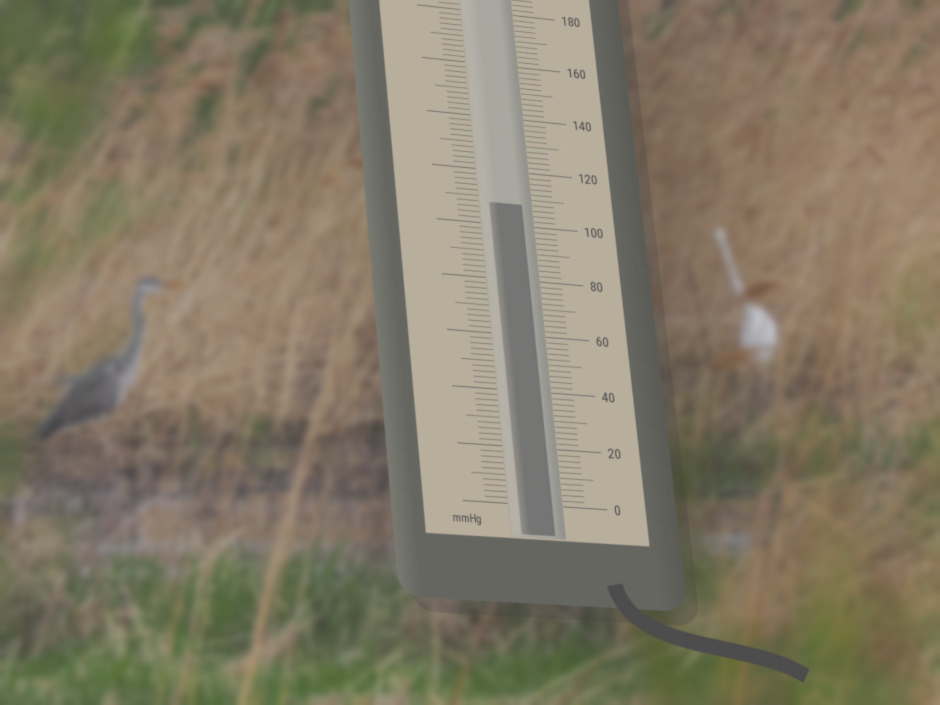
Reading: 108mmHg
